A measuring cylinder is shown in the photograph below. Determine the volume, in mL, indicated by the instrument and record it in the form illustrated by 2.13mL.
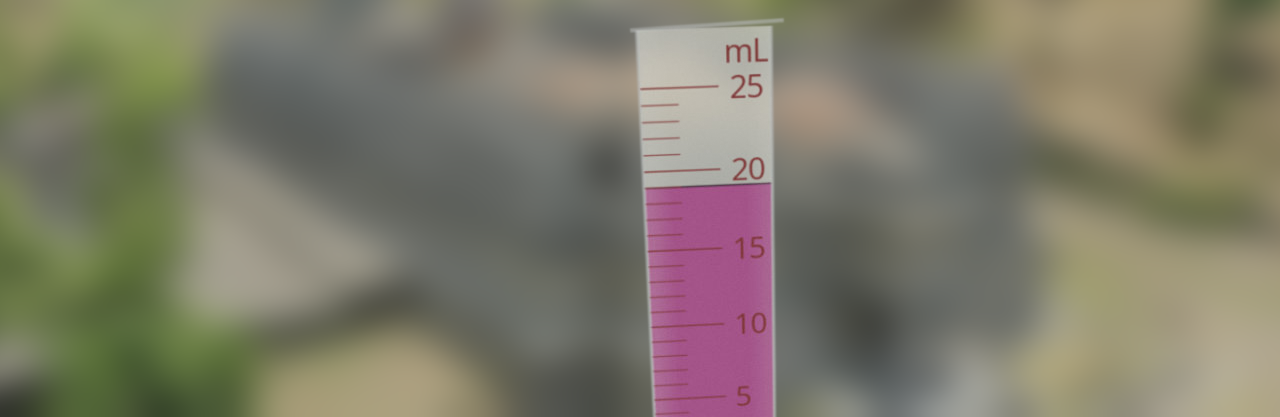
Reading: 19mL
